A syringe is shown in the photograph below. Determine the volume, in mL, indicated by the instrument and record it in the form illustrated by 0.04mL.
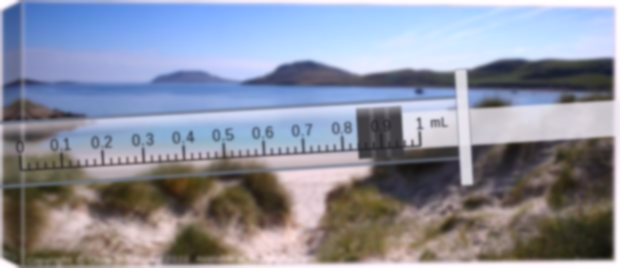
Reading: 0.84mL
